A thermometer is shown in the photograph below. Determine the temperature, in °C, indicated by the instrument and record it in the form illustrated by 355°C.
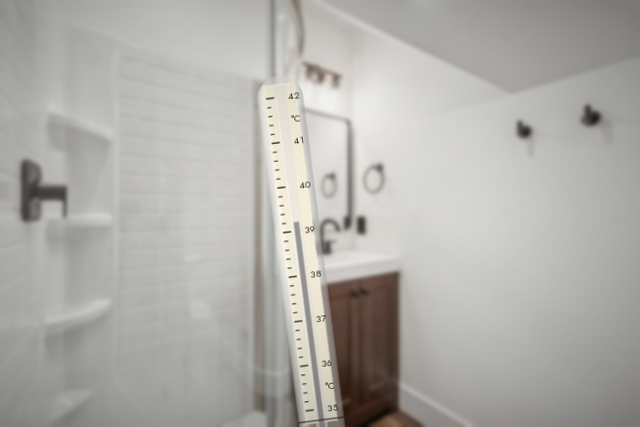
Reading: 39.2°C
